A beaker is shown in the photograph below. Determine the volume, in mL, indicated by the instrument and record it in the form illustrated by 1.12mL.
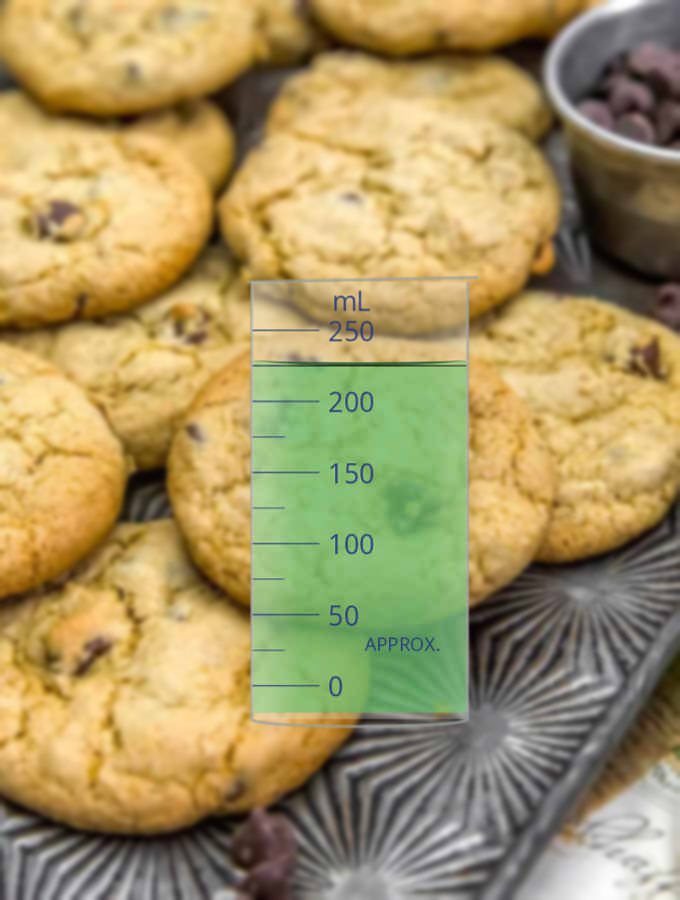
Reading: 225mL
